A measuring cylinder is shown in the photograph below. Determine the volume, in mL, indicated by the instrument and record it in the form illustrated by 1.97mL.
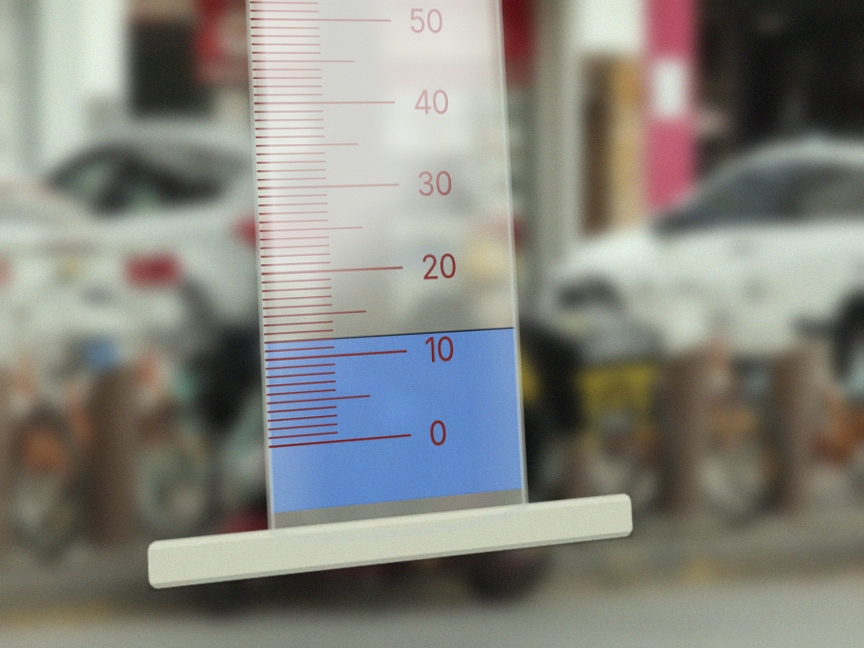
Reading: 12mL
